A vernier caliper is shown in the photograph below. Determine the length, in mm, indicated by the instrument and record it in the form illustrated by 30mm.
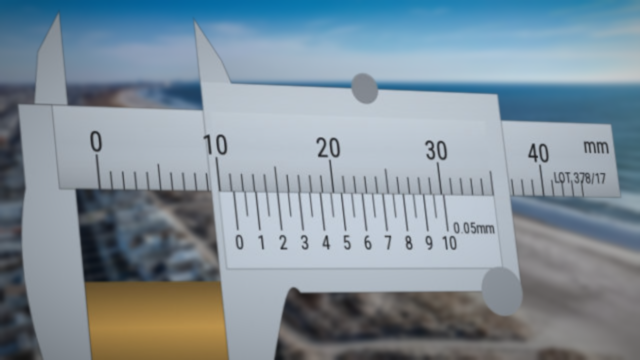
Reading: 11.2mm
